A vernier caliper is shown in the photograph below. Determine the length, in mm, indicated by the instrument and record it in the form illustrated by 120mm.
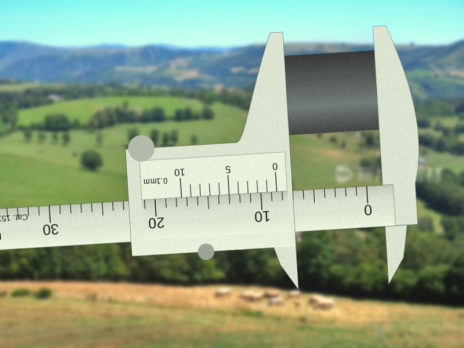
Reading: 8.5mm
